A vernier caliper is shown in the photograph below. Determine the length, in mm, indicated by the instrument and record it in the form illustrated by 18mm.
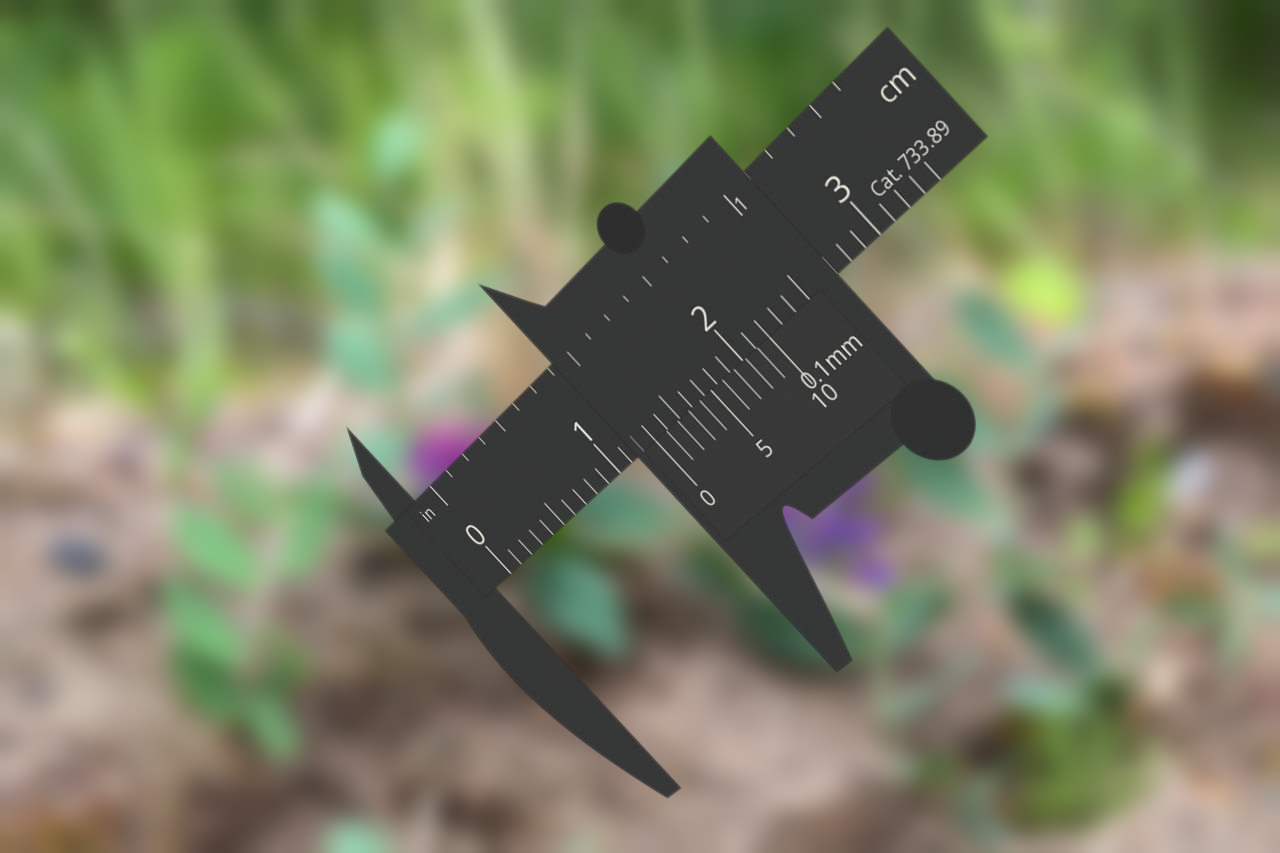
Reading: 13.0mm
